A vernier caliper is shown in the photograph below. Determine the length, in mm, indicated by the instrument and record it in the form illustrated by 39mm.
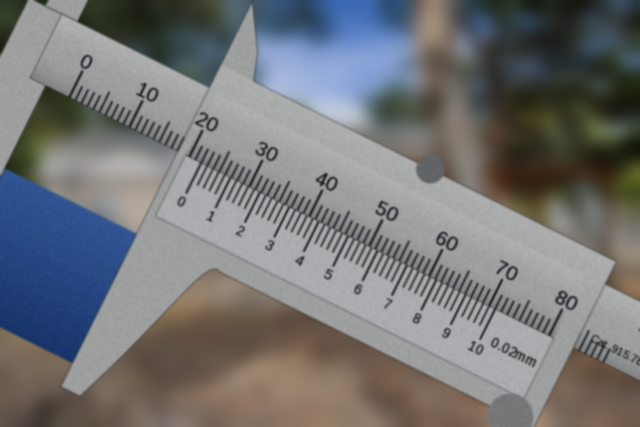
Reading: 22.0mm
